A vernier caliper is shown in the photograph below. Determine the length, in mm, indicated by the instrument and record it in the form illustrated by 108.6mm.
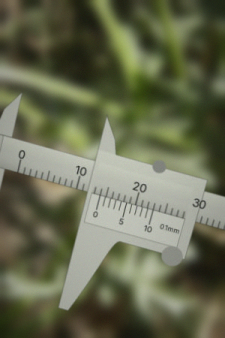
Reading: 14.0mm
